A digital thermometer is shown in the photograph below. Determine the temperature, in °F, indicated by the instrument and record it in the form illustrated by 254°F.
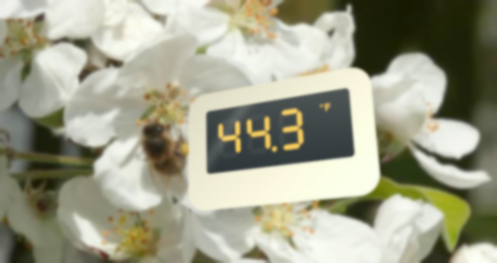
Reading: 44.3°F
